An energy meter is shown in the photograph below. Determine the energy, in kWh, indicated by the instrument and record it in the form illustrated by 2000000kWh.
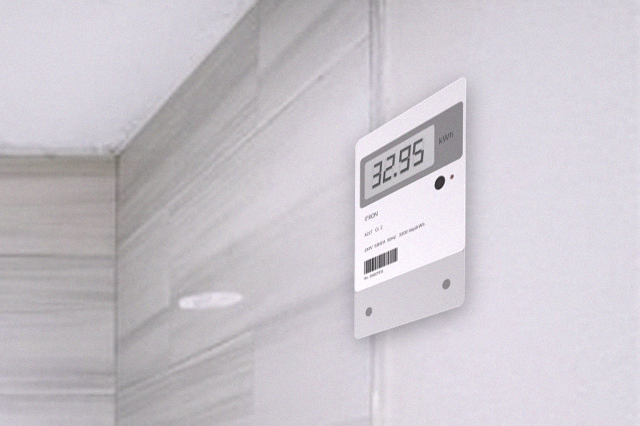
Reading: 32.95kWh
